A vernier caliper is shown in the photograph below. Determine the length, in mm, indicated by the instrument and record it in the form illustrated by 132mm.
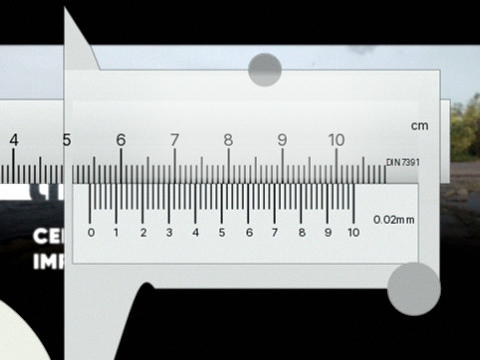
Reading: 54.2mm
